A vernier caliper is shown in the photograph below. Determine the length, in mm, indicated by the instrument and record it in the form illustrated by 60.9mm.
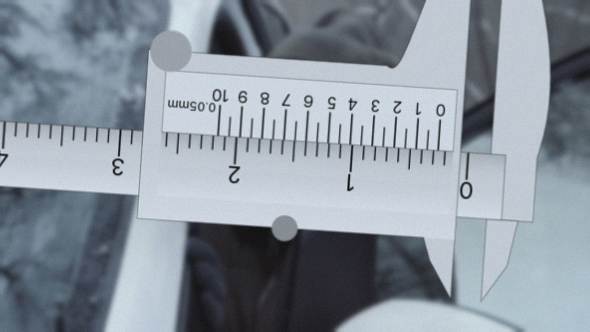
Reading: 2.6mm
